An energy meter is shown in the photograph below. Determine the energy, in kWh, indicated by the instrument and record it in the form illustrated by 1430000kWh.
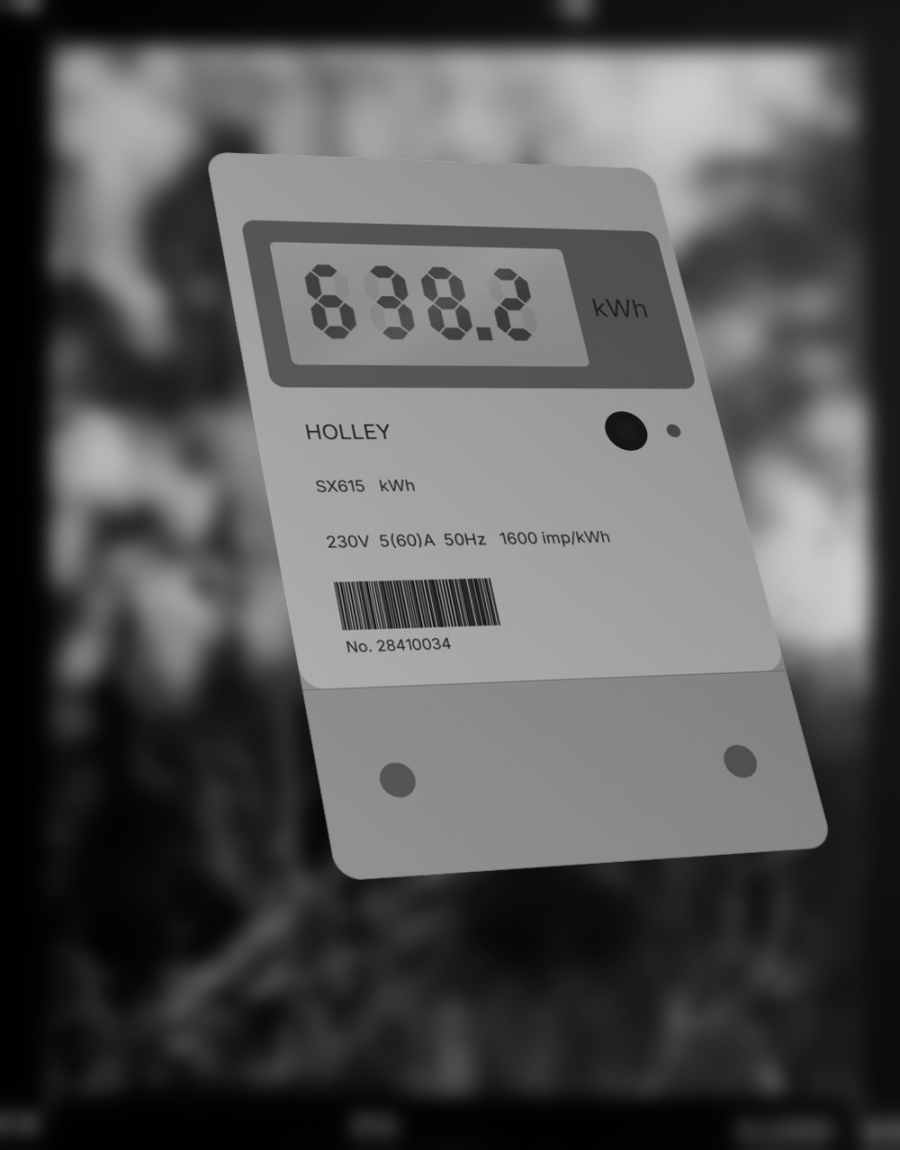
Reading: 638.2kWh
